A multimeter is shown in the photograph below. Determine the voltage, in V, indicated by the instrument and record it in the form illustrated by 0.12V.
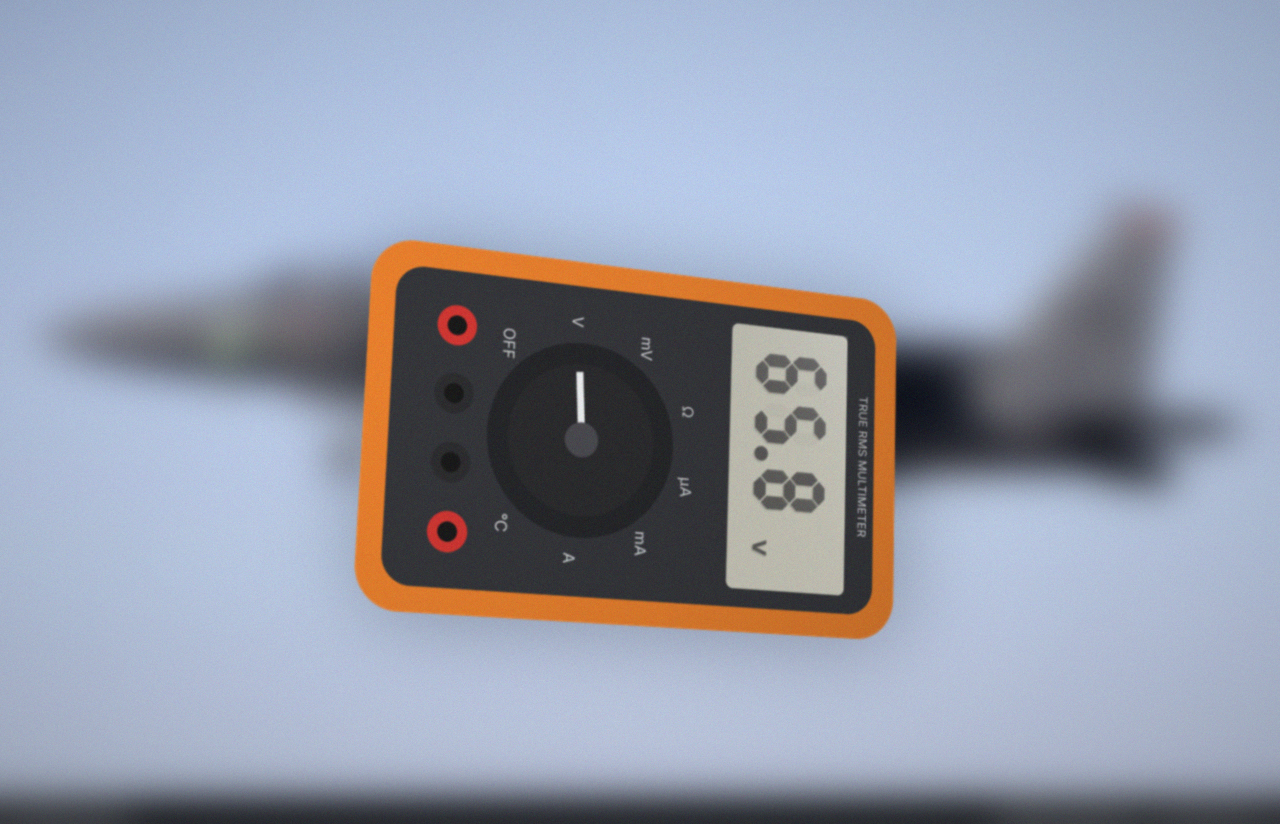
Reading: 65.8V
